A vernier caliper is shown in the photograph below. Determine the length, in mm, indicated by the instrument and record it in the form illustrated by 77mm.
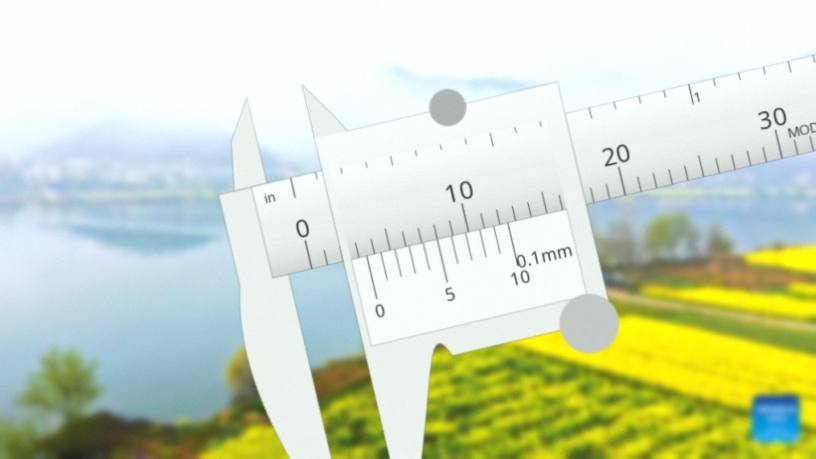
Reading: 3.5mm
